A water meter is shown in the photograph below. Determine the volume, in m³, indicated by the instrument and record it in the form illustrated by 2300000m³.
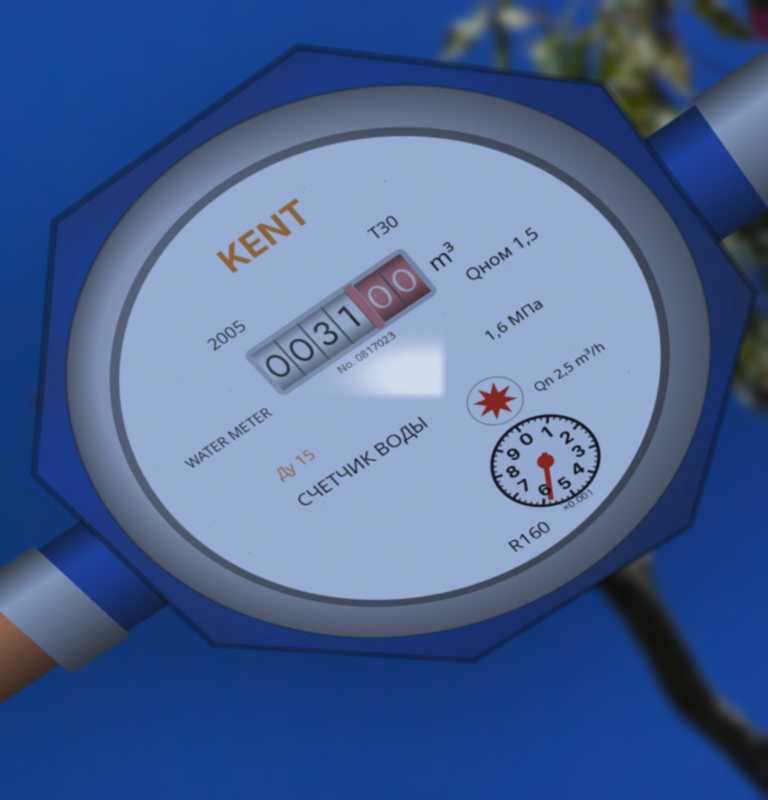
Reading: 31.005m³
